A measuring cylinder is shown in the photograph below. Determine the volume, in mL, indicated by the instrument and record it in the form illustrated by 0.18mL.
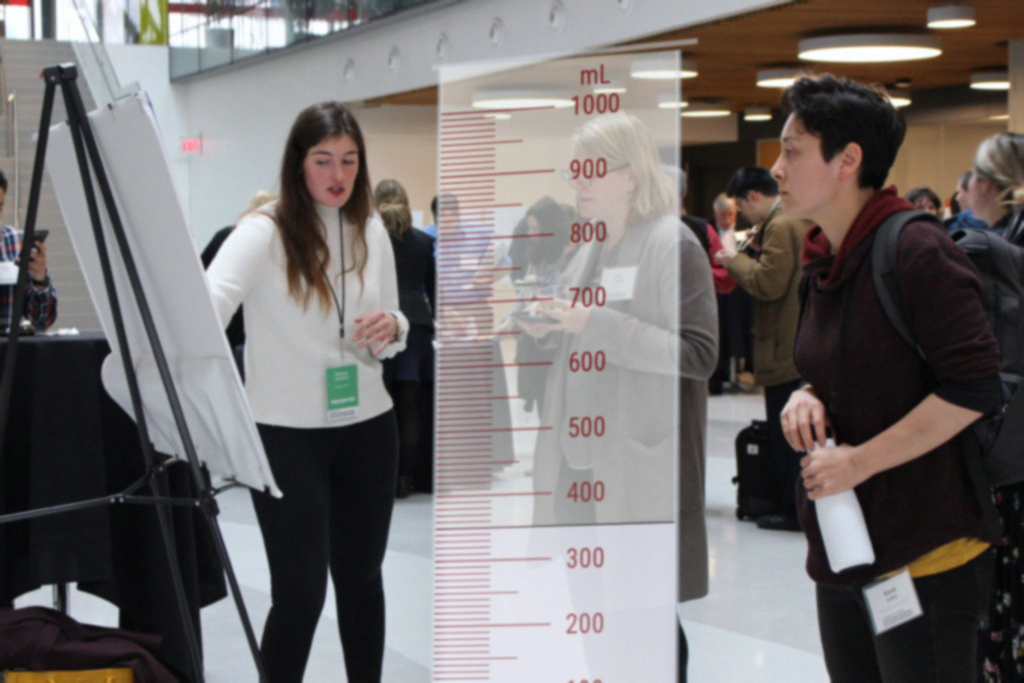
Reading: 350mL
